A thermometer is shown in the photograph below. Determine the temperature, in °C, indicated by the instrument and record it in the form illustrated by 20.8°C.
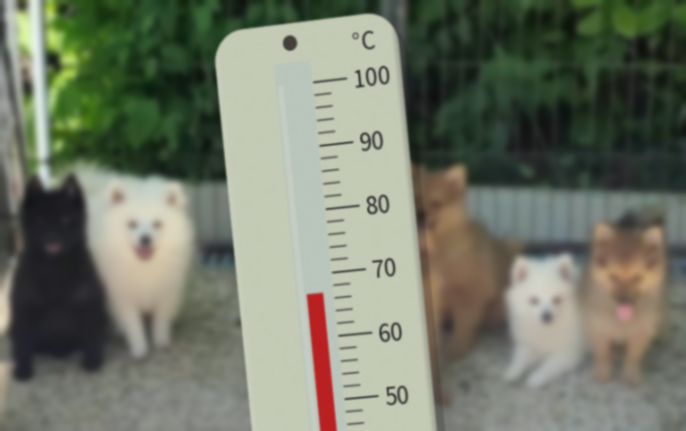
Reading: 67°C
